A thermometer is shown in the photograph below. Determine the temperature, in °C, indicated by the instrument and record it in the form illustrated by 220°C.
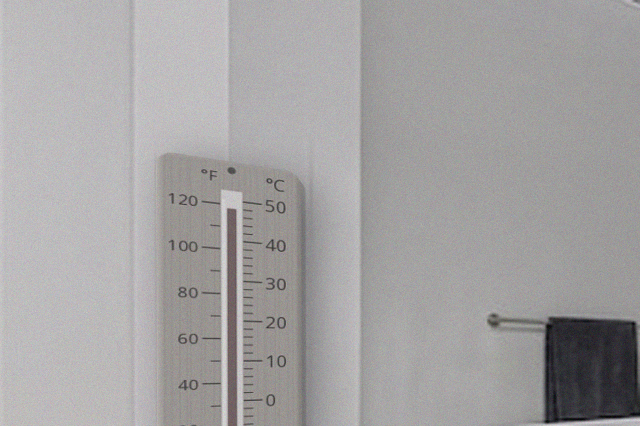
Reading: 48°C
